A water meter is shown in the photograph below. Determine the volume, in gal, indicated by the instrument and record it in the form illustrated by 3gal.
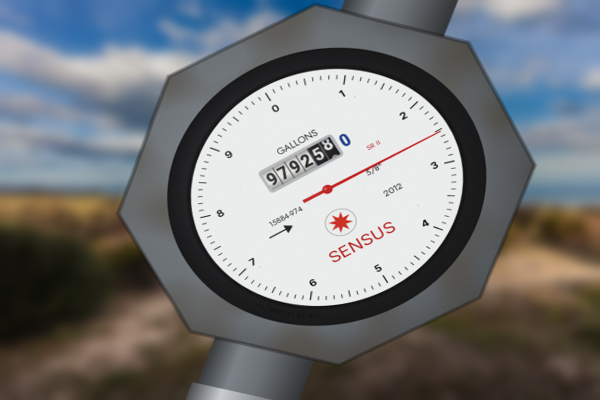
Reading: 9792582.5gal
